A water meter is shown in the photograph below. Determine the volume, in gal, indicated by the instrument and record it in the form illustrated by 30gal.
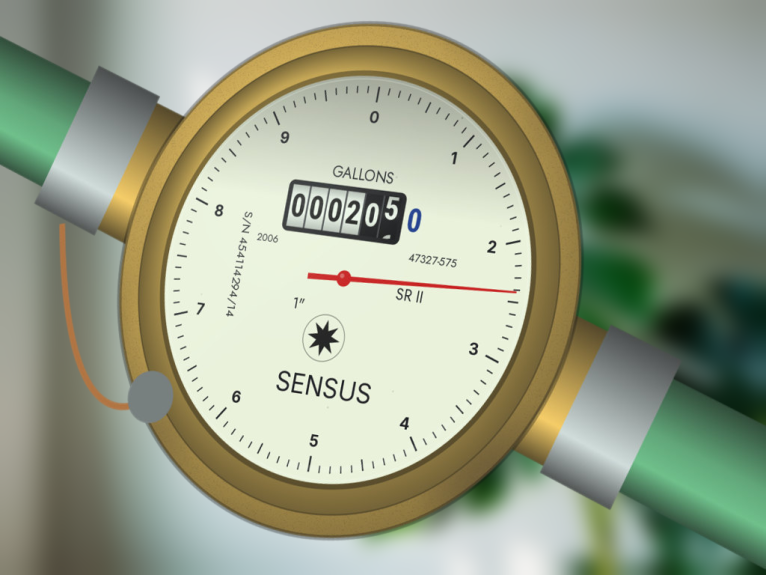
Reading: 2052.4gal
